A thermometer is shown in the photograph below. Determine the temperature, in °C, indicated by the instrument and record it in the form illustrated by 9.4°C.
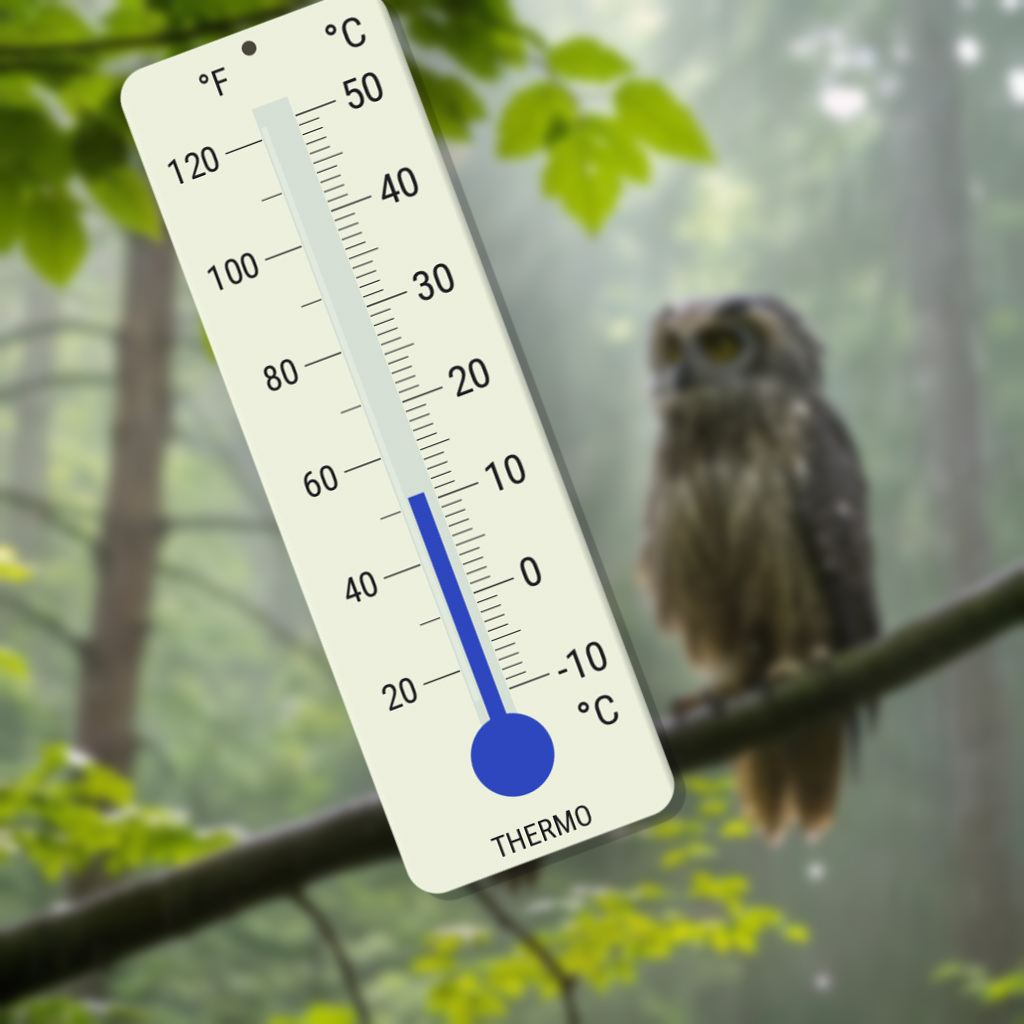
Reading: 11°C
